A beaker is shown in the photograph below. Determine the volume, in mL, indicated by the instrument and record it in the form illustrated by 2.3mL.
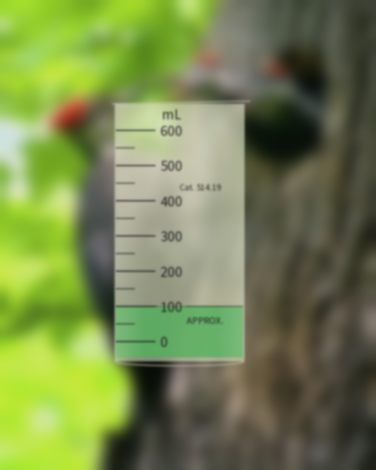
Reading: 100mL
